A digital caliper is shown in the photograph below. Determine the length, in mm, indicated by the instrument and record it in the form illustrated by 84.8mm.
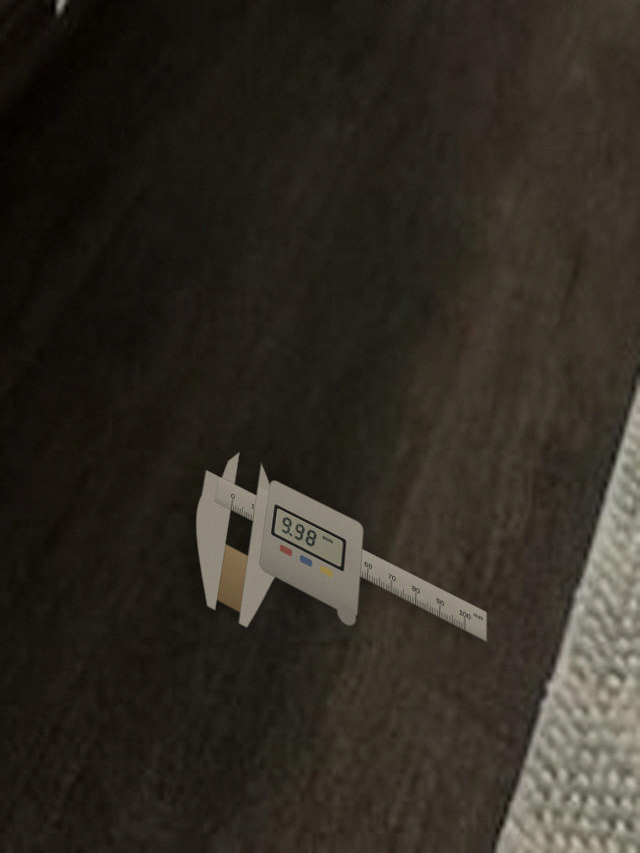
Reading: 9.98mm
